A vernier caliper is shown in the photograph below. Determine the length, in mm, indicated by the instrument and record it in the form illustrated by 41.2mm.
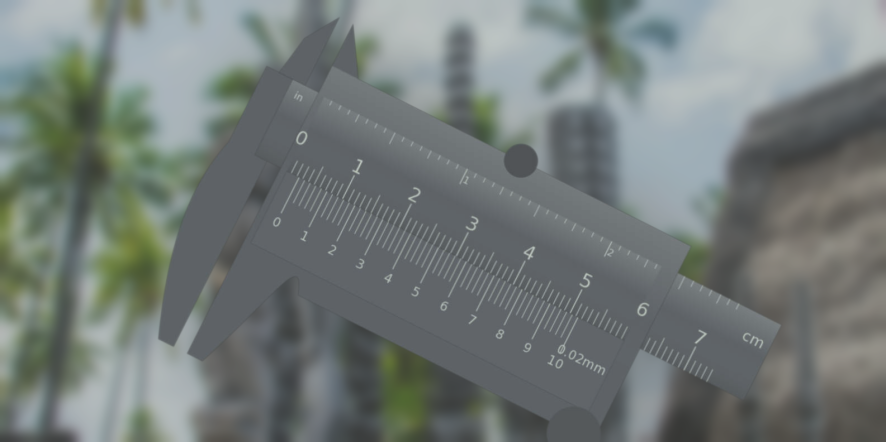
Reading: 2.4mm
